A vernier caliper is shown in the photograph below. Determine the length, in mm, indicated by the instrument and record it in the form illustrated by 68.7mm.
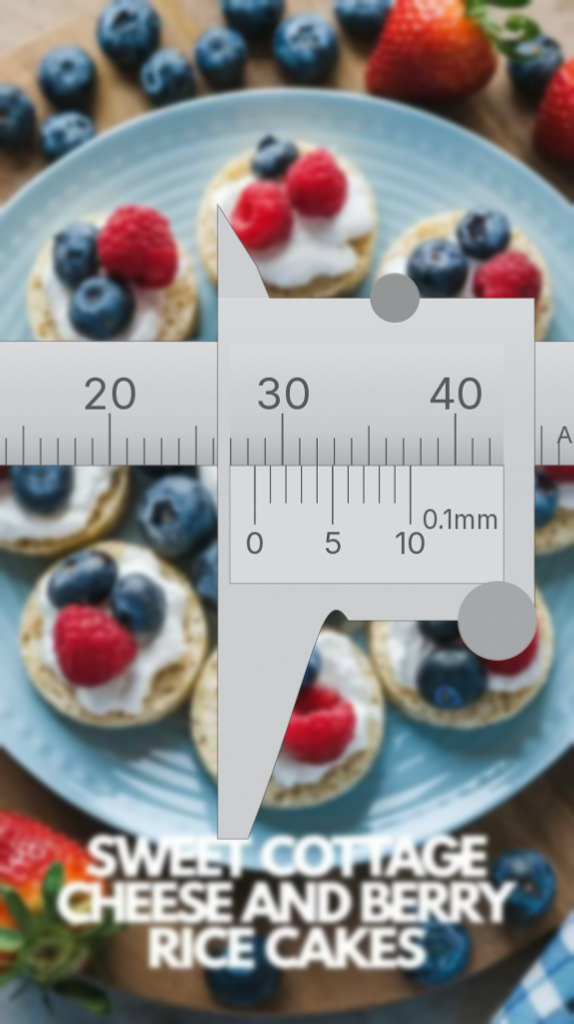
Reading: 28.4mm
